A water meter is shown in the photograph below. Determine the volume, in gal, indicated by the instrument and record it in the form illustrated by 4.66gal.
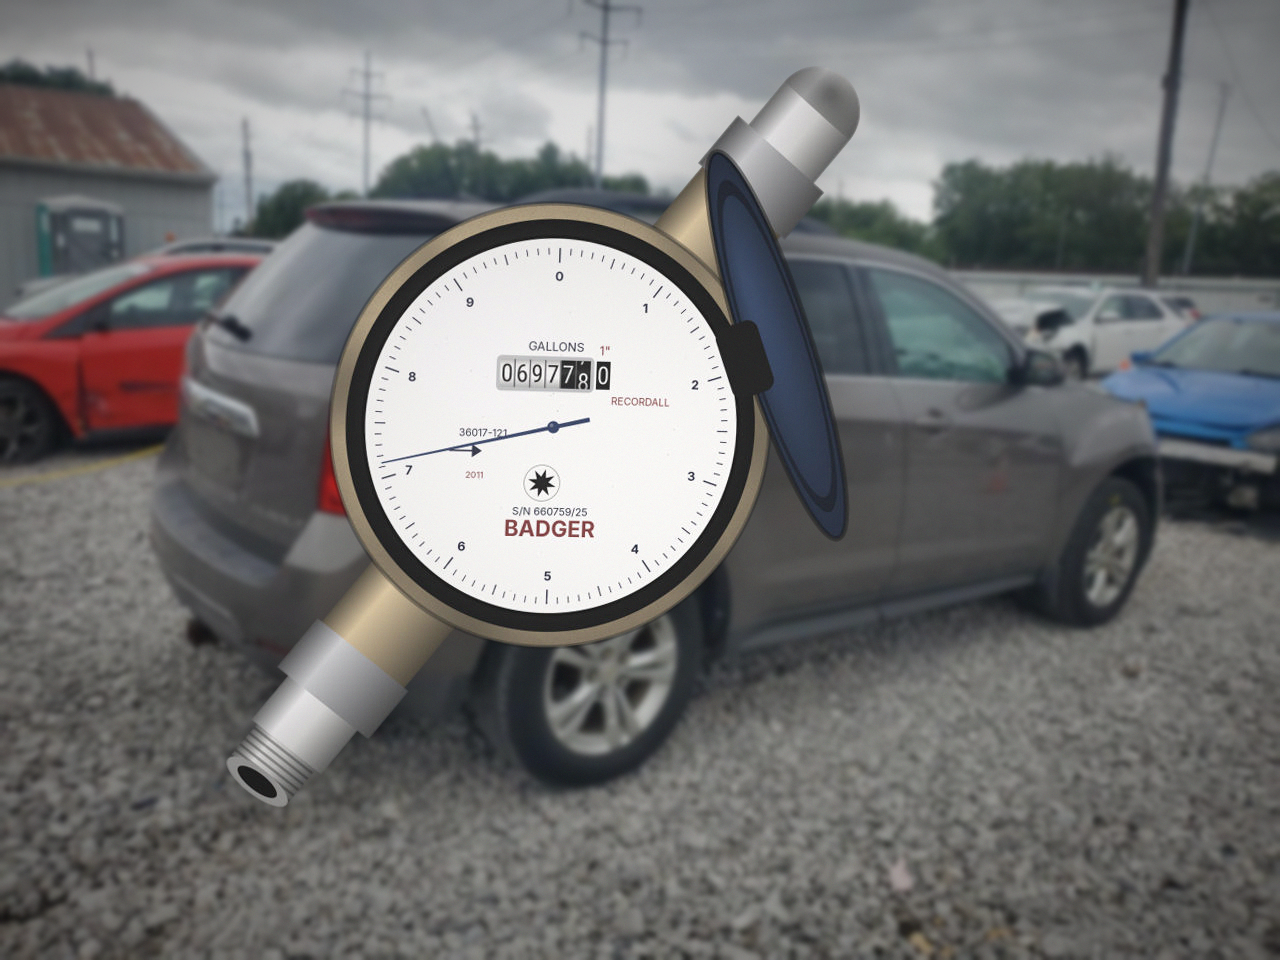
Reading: 697777.1gal
